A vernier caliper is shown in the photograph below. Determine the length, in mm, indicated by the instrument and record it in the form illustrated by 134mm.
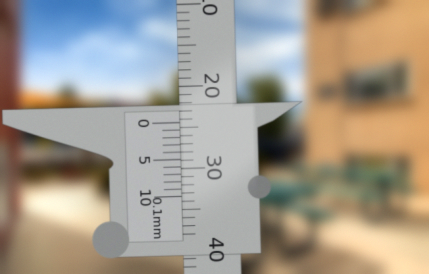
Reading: 24.4mm
